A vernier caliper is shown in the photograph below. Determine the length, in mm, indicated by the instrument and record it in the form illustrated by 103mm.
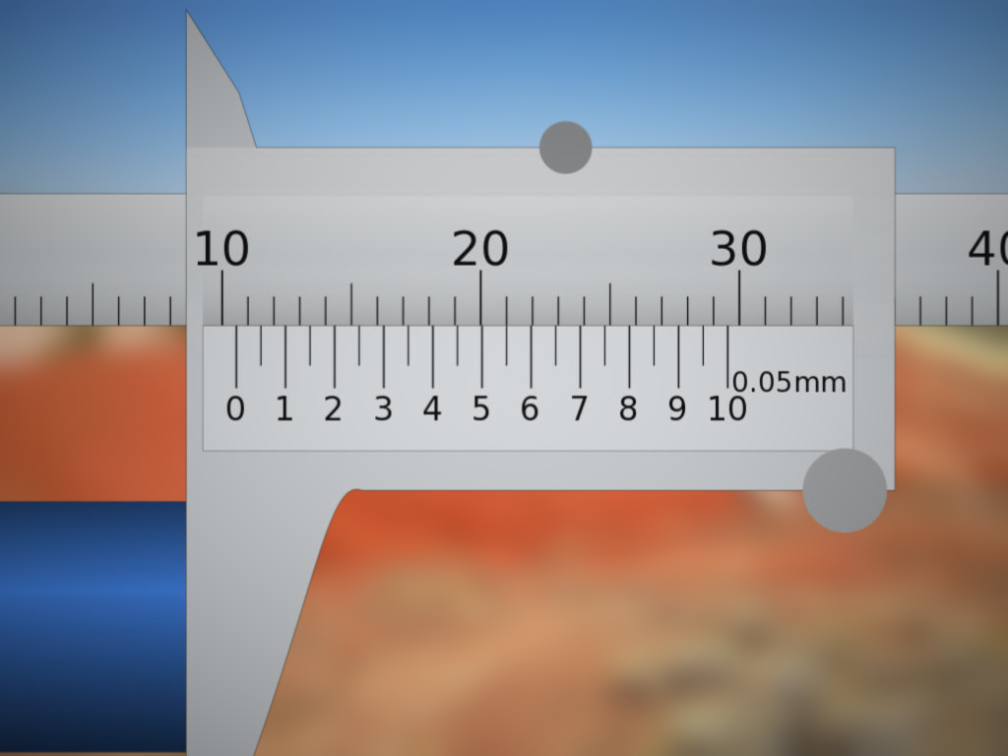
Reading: 10.55mm
